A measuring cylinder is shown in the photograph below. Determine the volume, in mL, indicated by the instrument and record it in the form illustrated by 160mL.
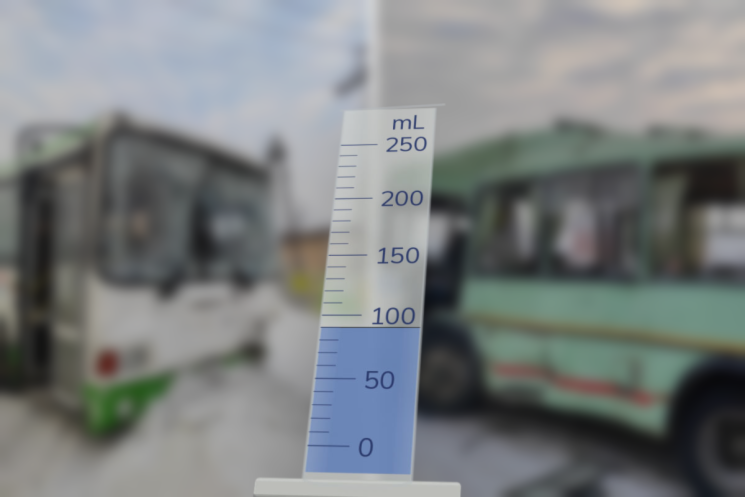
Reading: 90mL
